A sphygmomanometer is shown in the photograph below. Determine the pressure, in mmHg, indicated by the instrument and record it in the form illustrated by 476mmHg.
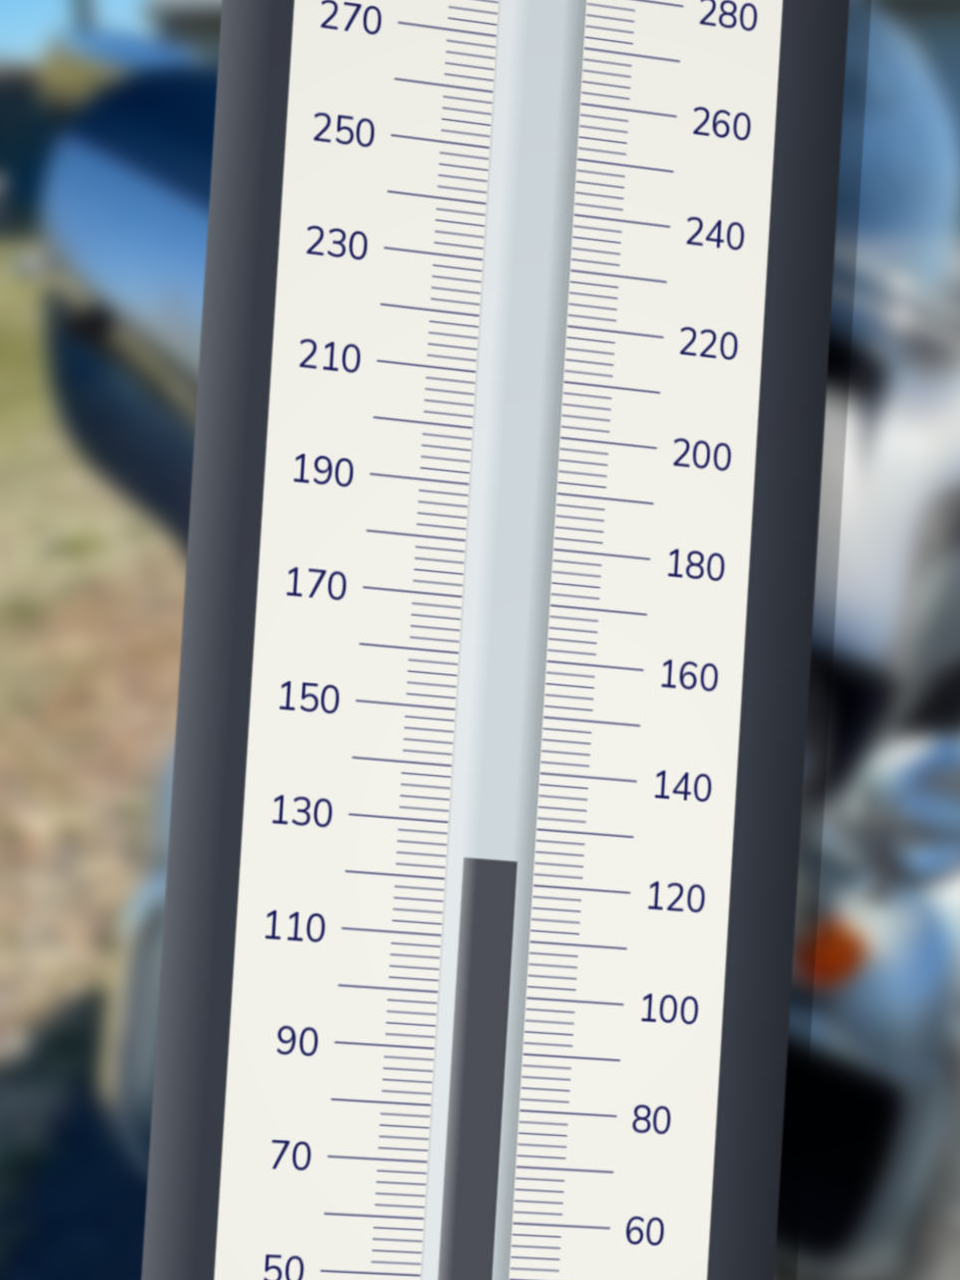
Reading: 124mmHg
